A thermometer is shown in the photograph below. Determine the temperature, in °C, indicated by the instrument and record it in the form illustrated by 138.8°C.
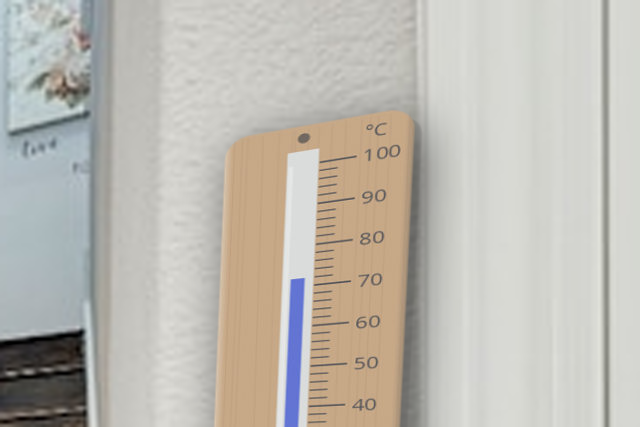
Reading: 72°C
